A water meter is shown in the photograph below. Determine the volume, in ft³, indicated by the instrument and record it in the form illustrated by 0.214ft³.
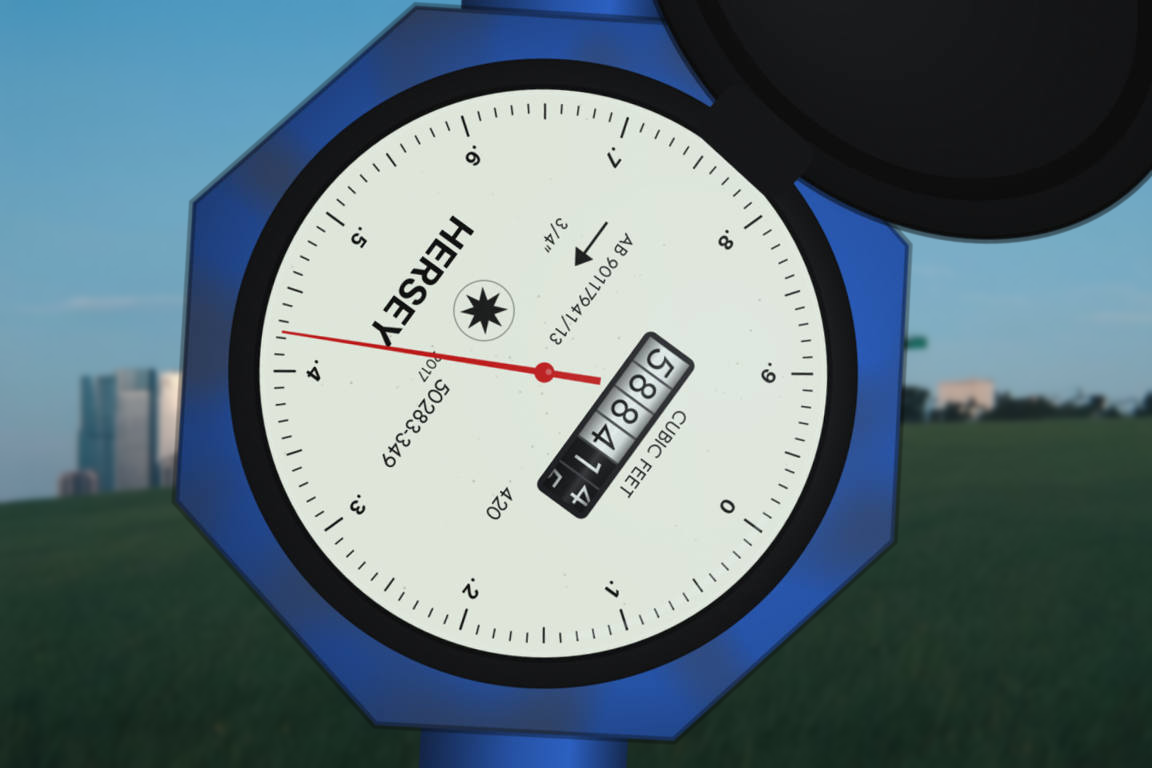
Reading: 588414.42ft³
